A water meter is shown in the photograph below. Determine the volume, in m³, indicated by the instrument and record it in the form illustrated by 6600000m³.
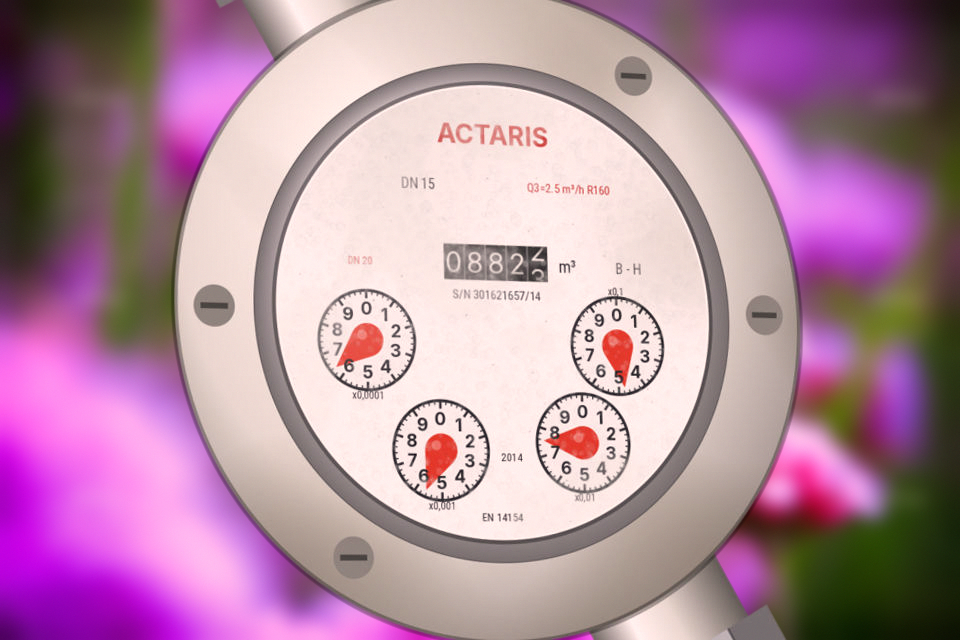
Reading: 8822.4756m³
